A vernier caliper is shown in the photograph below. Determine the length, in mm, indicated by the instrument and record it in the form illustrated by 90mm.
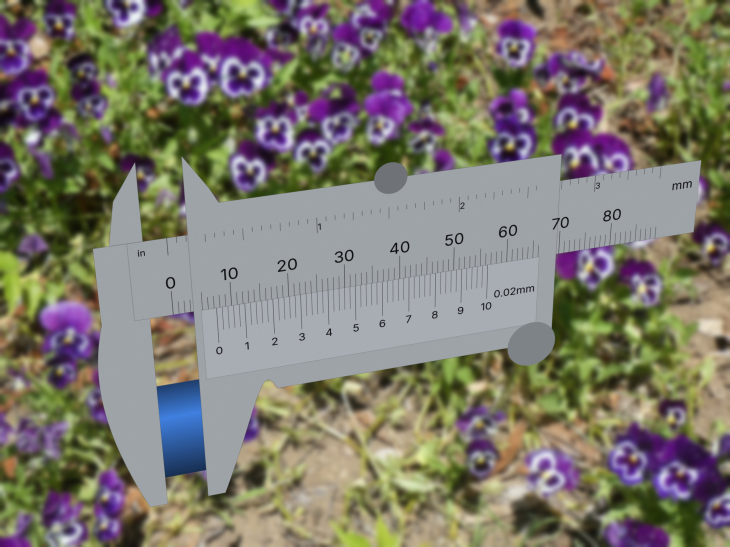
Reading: 7.4mm
